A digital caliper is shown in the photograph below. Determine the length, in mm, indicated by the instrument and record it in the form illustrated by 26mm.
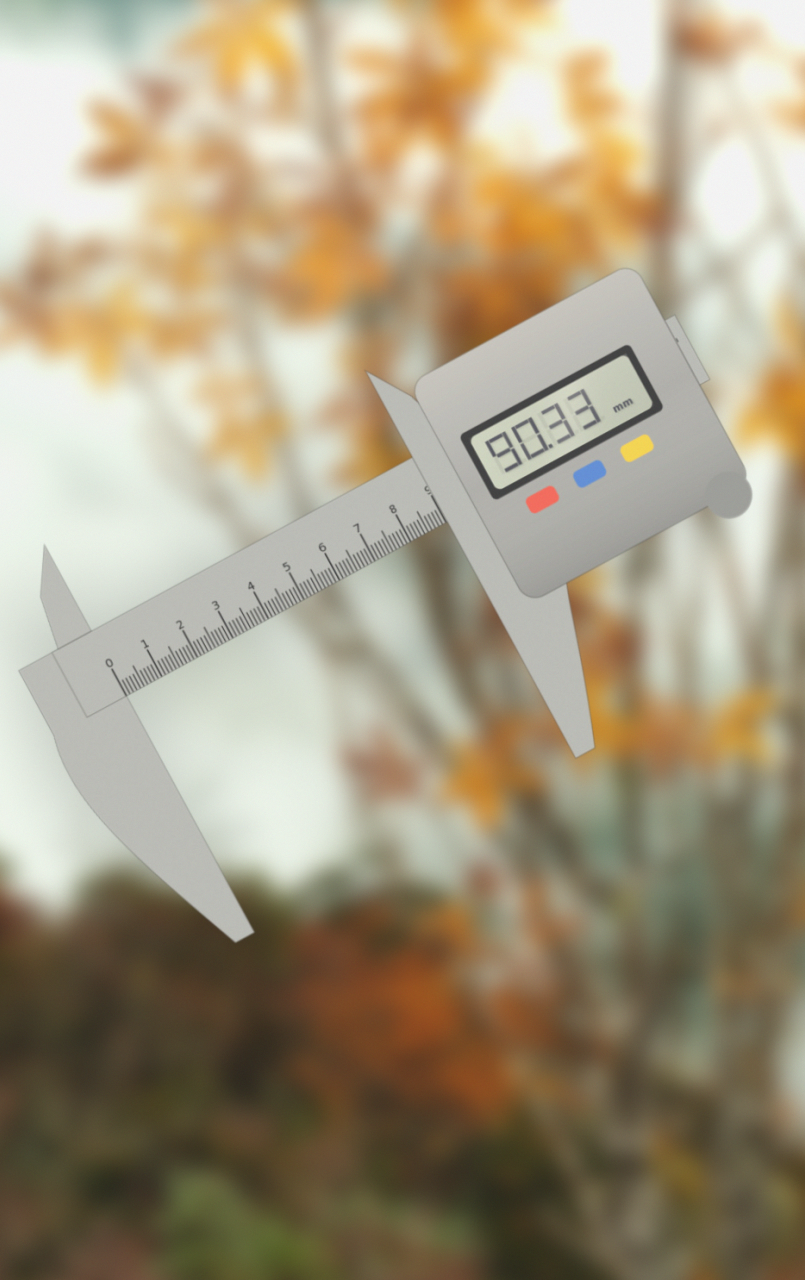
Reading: 90.33mm
